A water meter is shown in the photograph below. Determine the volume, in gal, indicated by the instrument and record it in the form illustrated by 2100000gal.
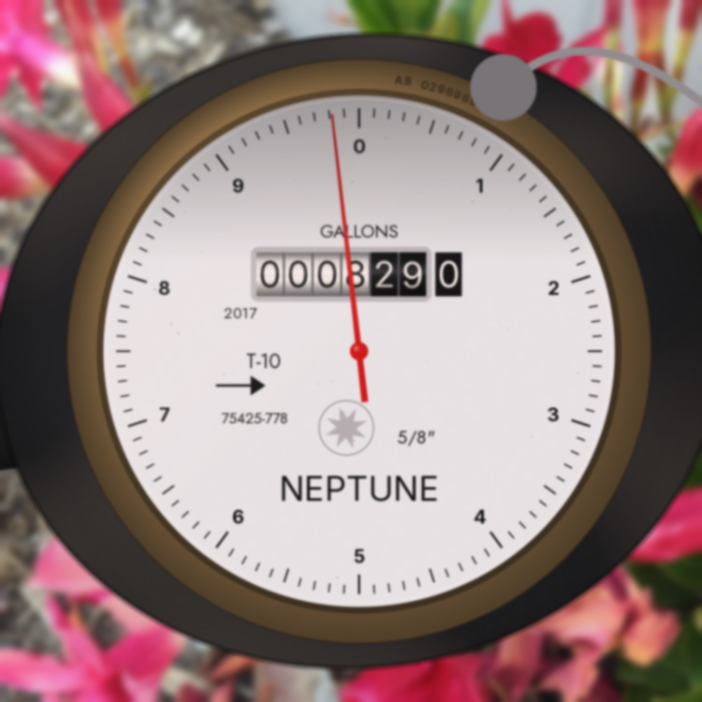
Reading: 8289.8gal
